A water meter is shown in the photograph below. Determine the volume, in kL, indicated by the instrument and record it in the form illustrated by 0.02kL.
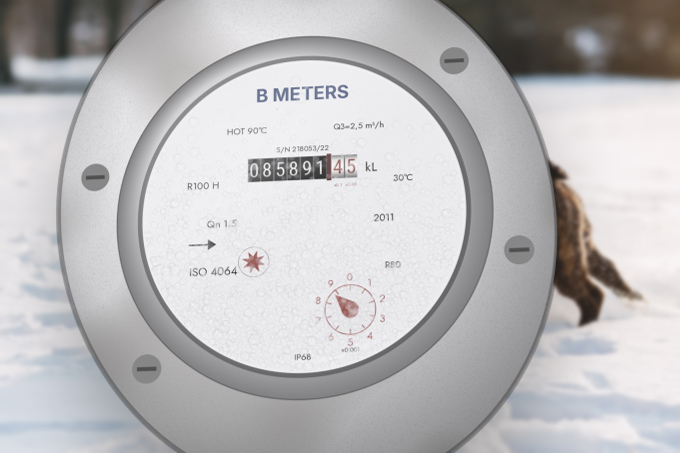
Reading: 85891.458kL
